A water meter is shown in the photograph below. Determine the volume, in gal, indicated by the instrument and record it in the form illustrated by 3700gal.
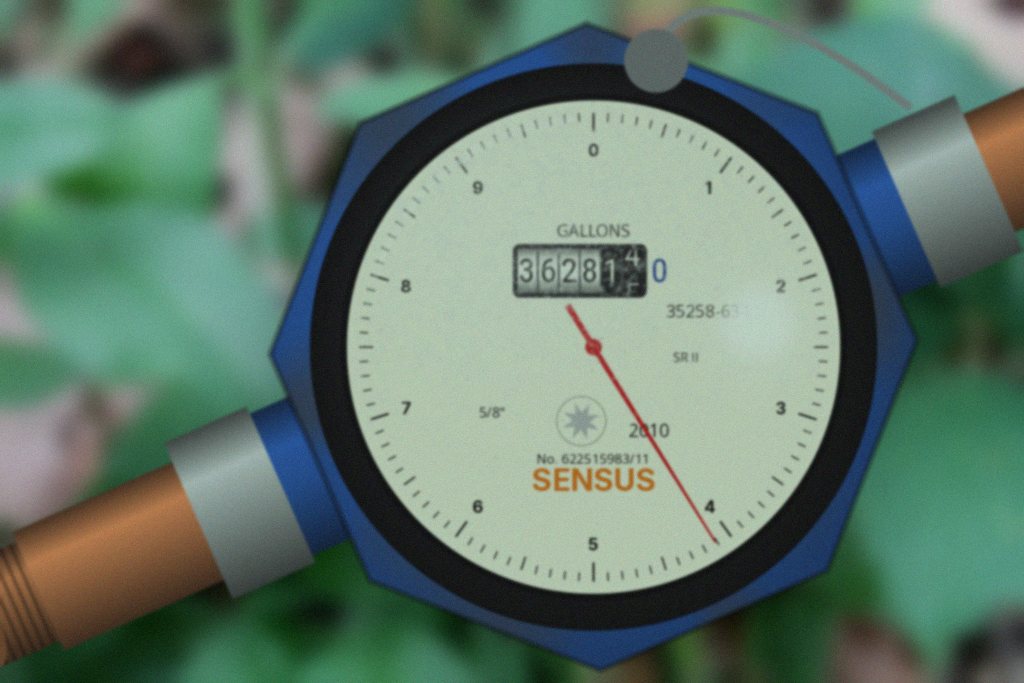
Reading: 3628144.1gal
